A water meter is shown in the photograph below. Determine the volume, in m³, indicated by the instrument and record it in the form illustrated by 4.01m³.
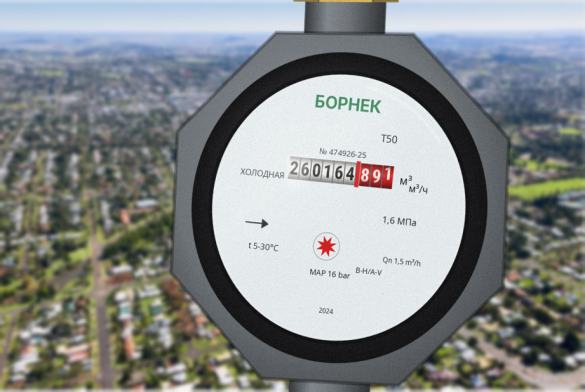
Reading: 260164.891m³
